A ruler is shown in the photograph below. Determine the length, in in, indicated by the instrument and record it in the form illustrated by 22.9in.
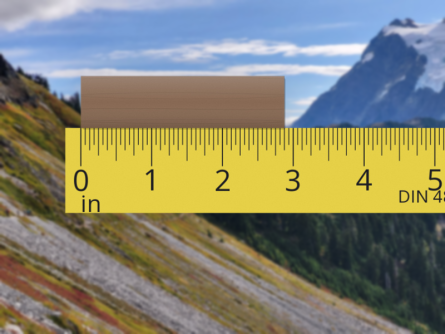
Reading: 2.875in
